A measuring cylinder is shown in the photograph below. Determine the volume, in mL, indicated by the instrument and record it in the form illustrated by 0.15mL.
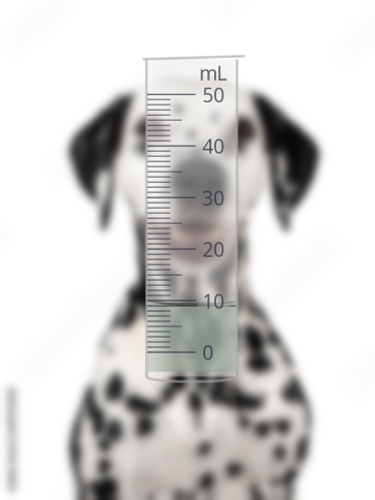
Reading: 9mL
